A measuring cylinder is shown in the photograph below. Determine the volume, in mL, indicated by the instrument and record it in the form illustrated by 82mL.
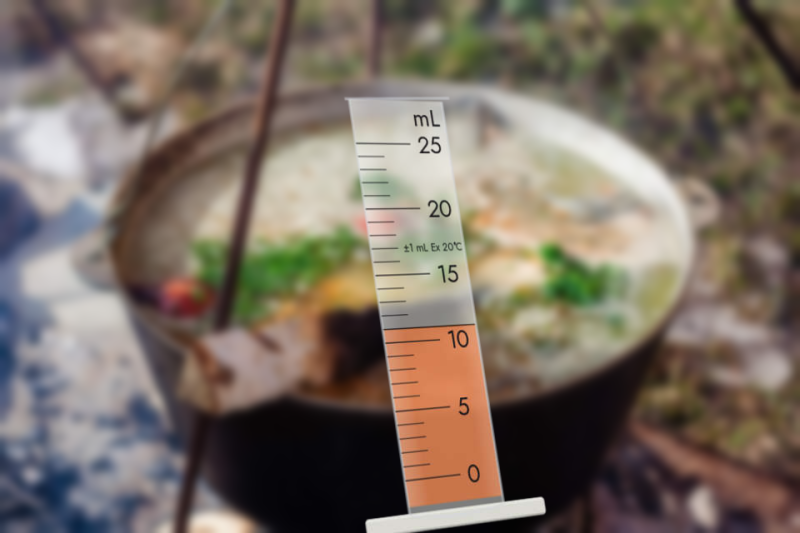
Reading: 11mL
